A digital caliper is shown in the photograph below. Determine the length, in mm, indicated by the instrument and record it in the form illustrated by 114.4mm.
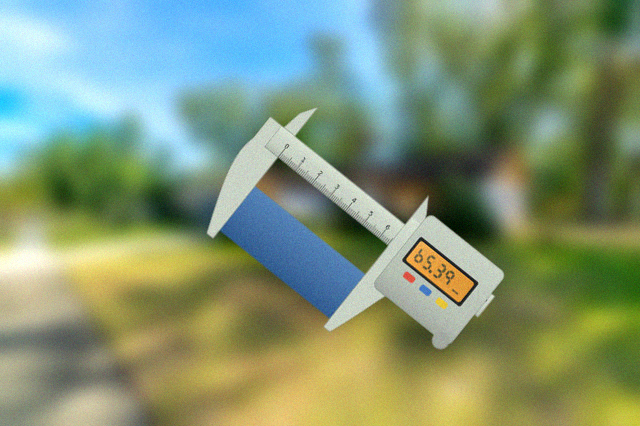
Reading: 65.39mm
